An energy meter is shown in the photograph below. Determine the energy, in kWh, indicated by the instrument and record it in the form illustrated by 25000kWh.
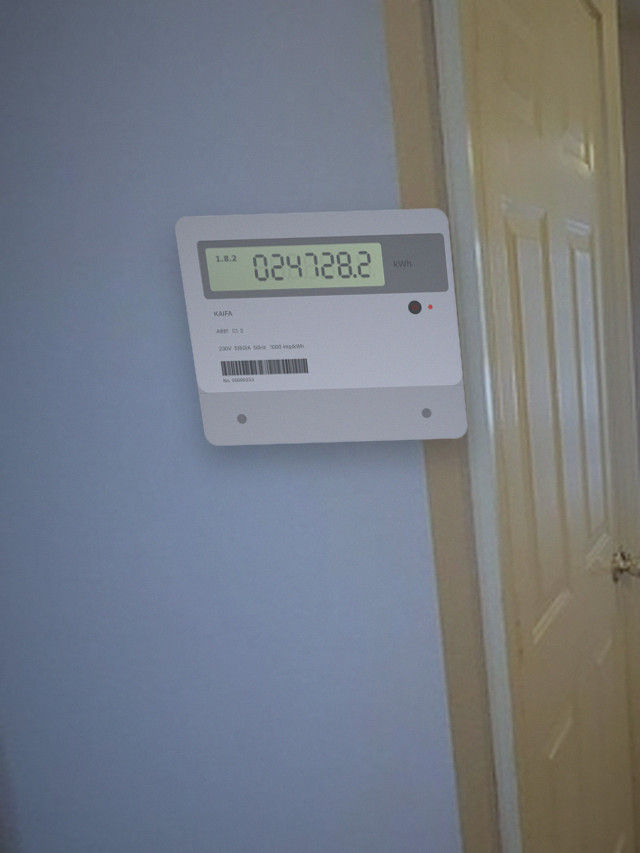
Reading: 24728.2kWh
